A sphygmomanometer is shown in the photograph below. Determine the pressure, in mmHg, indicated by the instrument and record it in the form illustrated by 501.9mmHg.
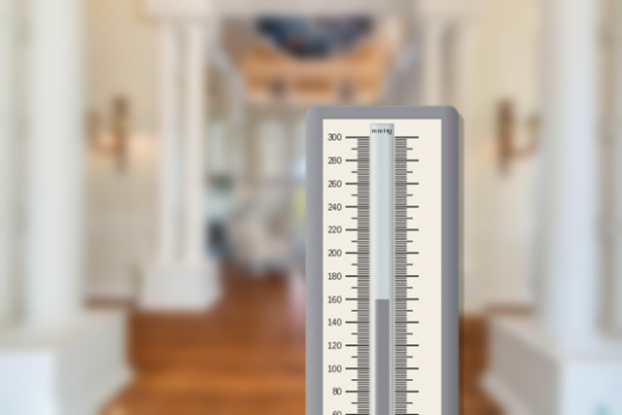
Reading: 160mmHg
